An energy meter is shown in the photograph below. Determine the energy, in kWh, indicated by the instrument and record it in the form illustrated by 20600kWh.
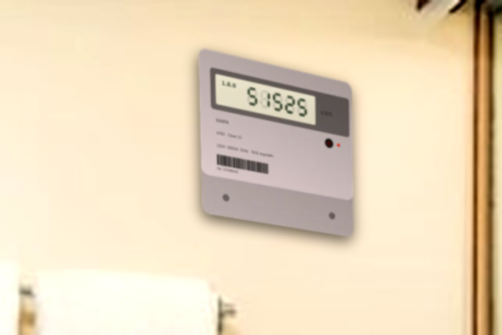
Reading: 51525kWh
